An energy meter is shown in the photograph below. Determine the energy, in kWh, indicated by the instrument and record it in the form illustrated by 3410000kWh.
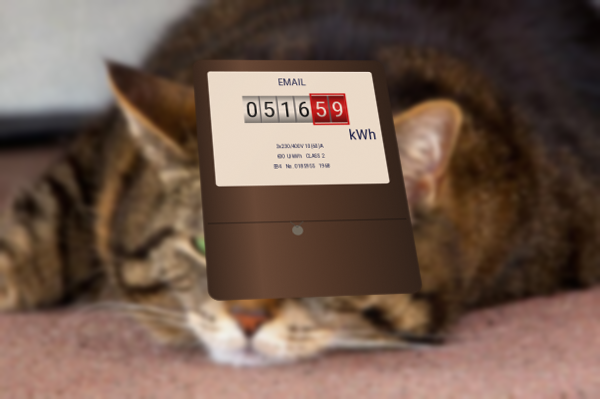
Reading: 516.59kWh
